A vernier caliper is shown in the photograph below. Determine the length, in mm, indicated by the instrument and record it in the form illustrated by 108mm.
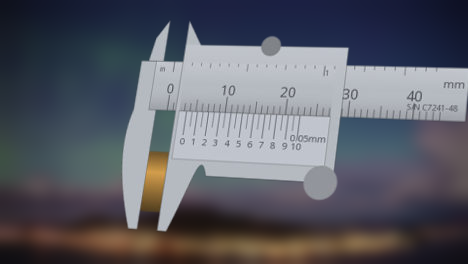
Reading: 3.4mm
